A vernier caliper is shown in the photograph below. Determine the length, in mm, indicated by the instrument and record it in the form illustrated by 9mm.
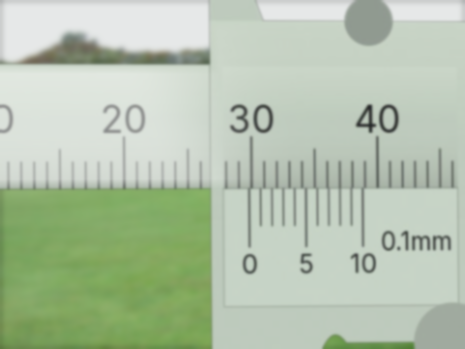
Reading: 29.8mm
